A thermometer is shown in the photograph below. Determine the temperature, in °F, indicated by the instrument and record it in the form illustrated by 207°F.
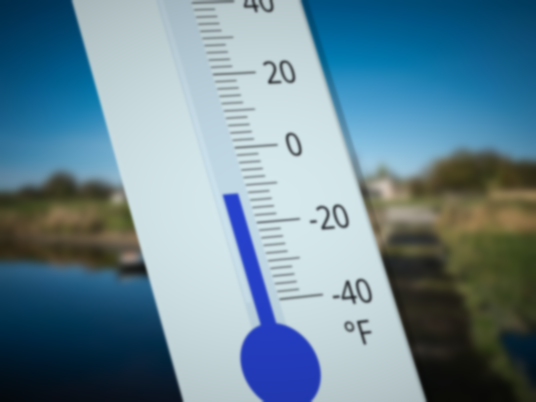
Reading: -12°F
